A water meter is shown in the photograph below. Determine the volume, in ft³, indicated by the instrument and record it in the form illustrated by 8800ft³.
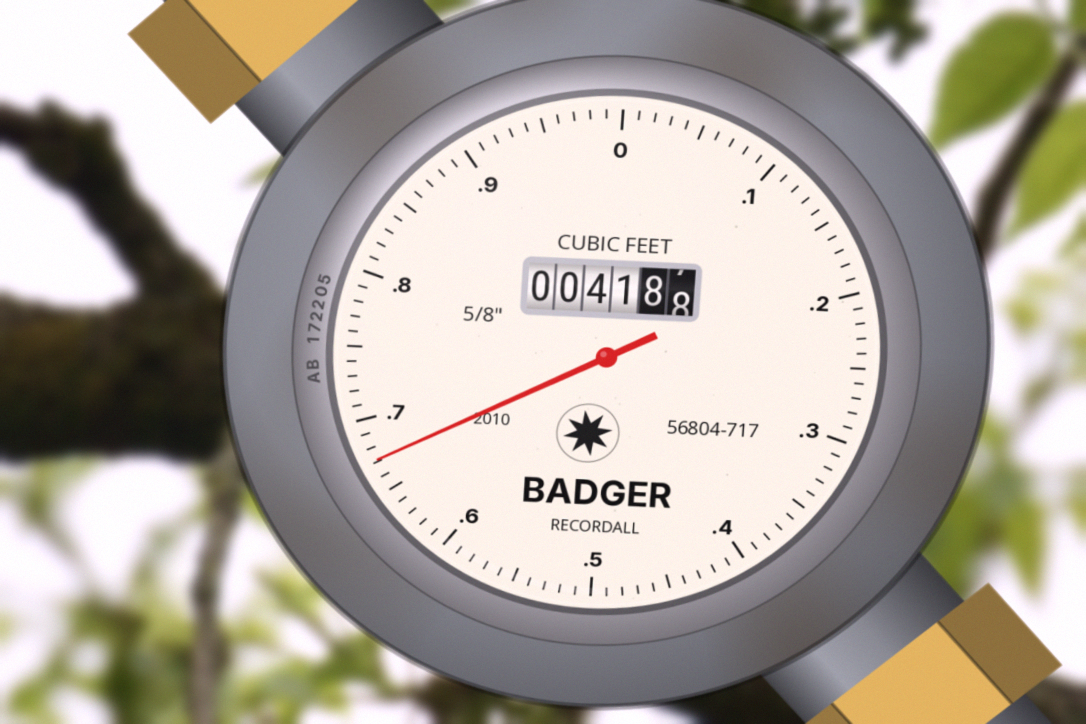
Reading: 4187.67ft³
